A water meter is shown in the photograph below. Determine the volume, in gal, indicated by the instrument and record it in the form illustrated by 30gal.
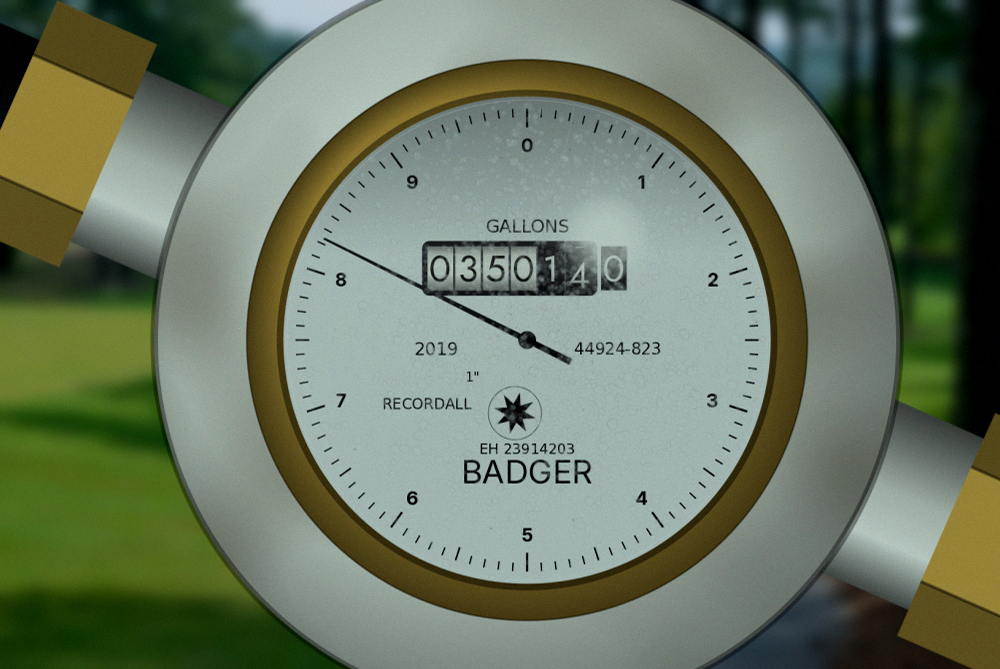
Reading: 350138.2gal
